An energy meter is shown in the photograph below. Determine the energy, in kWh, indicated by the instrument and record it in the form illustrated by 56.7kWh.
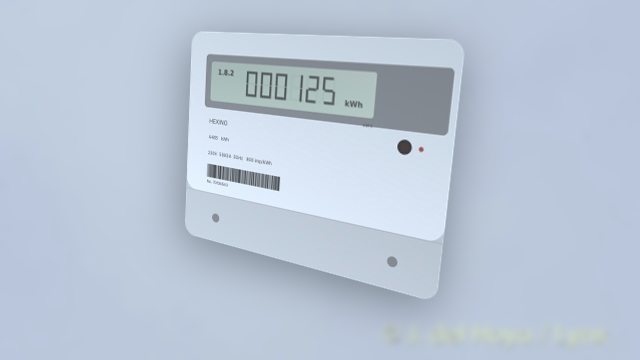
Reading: 125kWh
